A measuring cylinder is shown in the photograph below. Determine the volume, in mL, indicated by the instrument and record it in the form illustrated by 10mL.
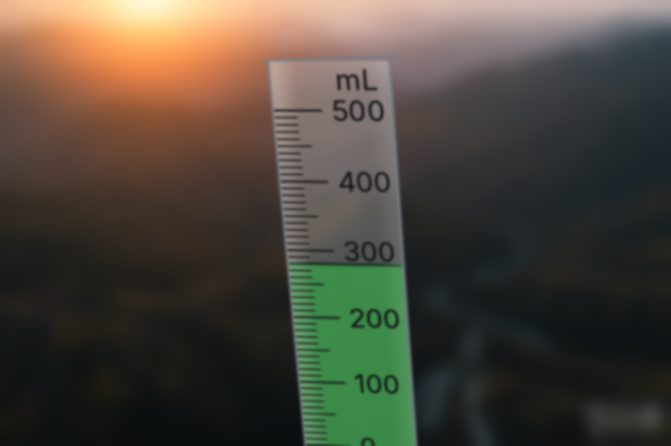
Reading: 280mL
